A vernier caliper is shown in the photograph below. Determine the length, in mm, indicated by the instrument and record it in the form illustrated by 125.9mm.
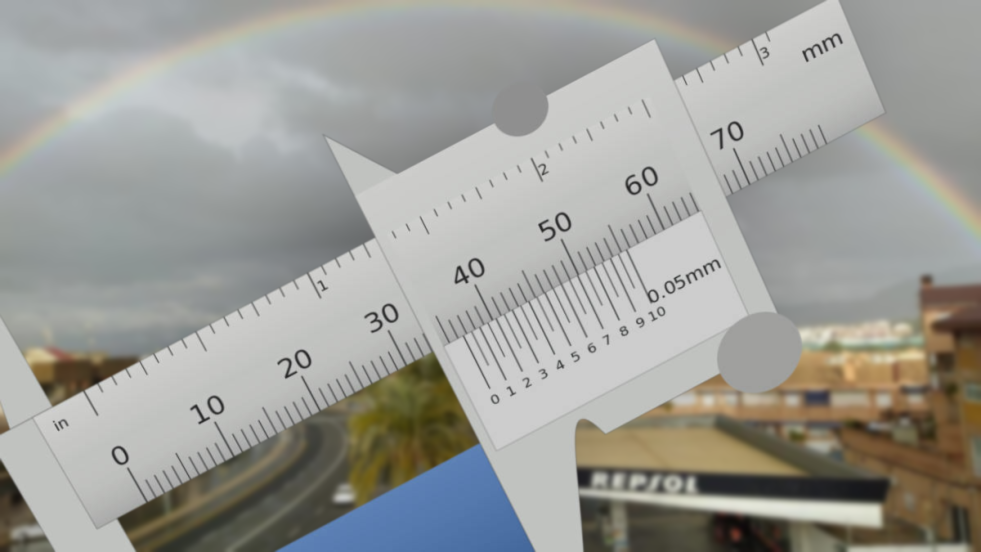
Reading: 36.6mm
